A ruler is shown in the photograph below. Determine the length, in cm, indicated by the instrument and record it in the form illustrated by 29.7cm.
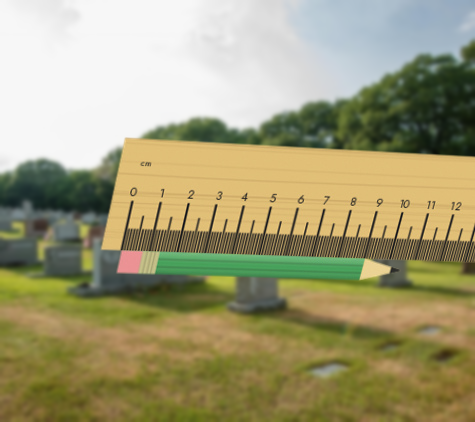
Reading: 10.5cm
